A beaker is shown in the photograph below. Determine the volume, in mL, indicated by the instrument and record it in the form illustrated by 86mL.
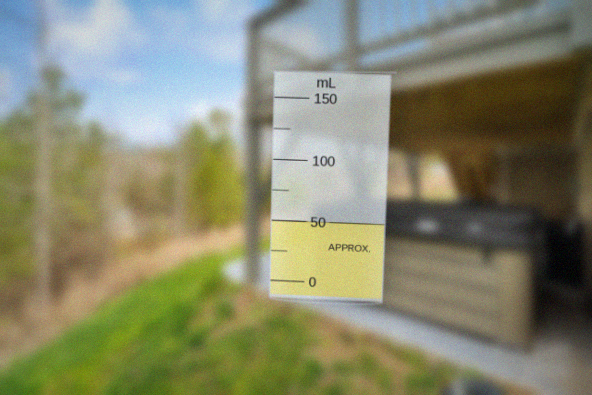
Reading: 50mL
